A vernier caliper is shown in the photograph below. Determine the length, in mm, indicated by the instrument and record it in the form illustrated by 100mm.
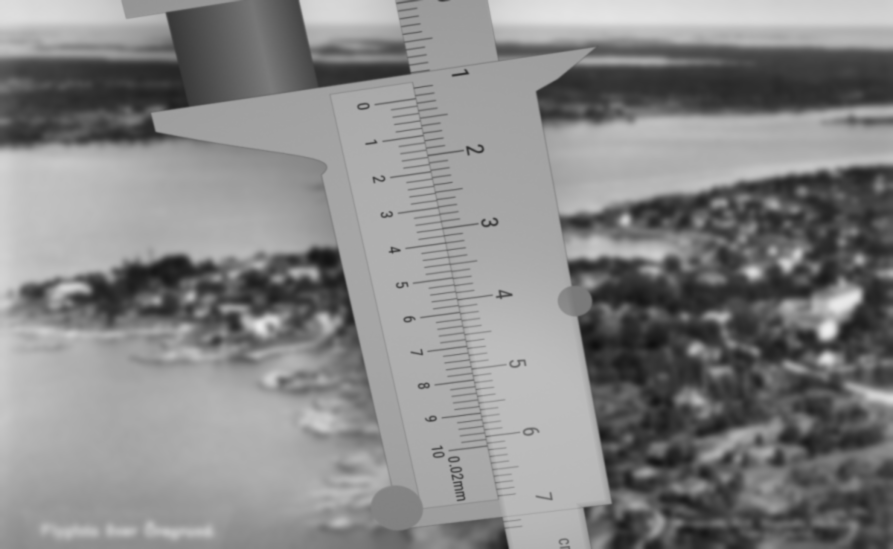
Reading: 12.4mm
